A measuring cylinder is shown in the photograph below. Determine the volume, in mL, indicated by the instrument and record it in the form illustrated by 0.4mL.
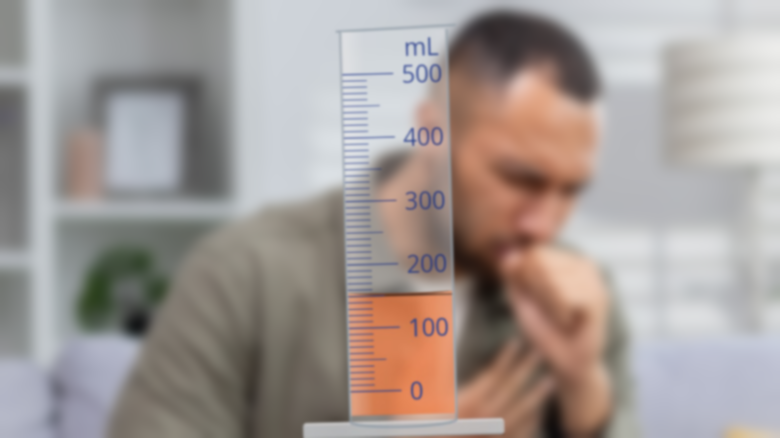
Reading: 150mL
